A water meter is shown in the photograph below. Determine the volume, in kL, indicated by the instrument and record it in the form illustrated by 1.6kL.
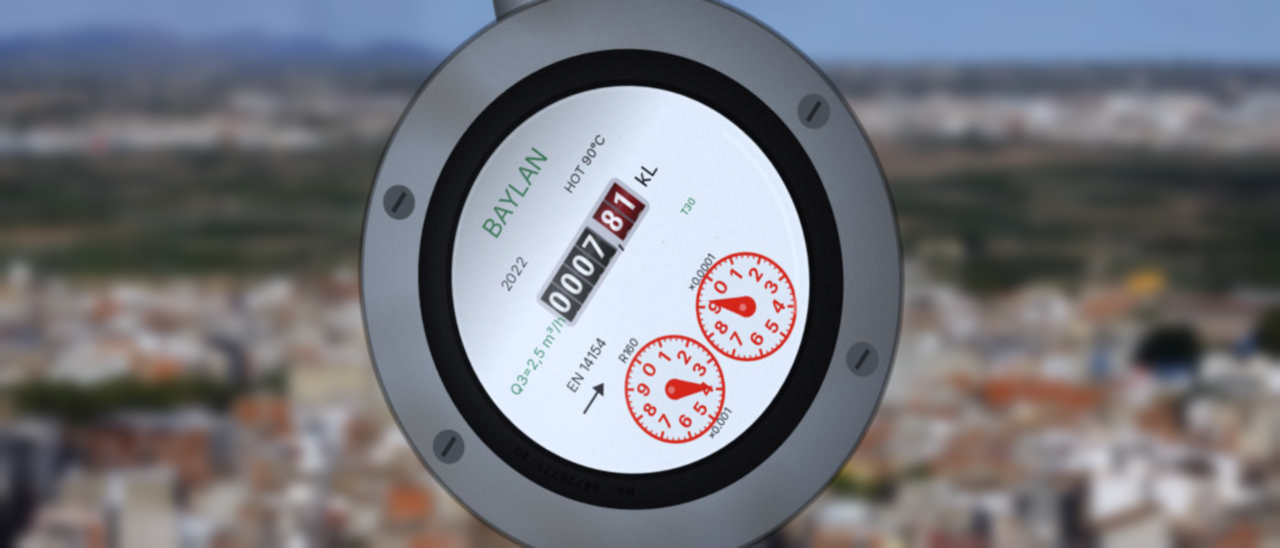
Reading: 7.8139kL
